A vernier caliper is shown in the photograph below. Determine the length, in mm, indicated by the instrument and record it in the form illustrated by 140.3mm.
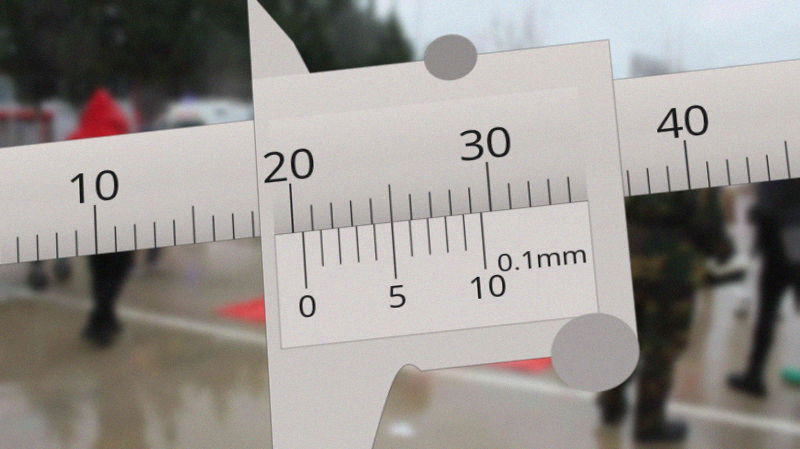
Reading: 20.5mm
